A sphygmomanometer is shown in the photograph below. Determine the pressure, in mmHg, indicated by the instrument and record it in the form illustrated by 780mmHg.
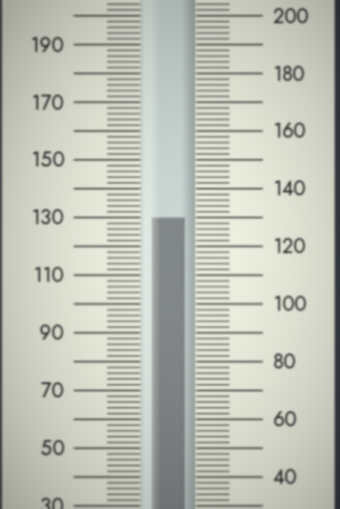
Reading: 130mmHg
